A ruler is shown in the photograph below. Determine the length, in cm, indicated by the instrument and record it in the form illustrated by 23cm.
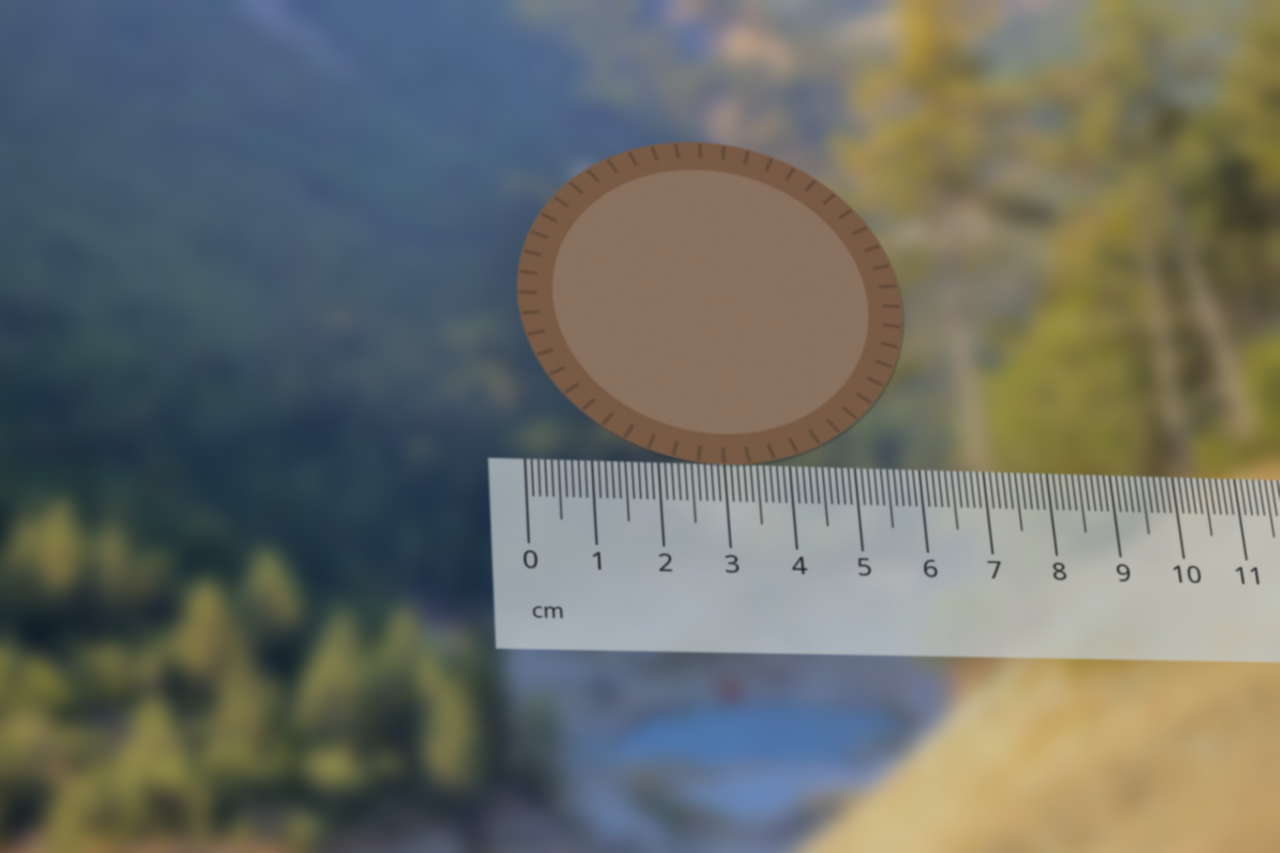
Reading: 6cm
